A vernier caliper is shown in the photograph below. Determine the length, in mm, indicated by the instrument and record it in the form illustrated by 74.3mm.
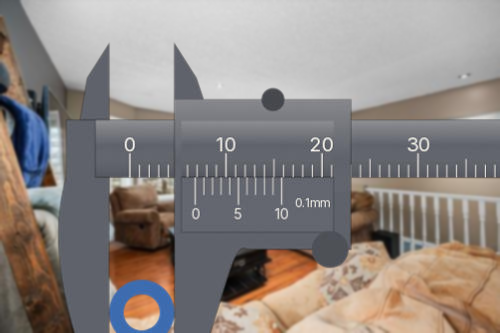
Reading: 6.8mm
